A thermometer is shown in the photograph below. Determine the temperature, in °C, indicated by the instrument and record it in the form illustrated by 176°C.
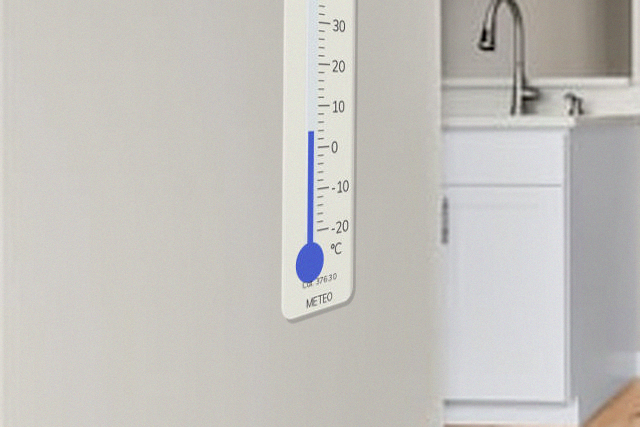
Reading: 4°C
